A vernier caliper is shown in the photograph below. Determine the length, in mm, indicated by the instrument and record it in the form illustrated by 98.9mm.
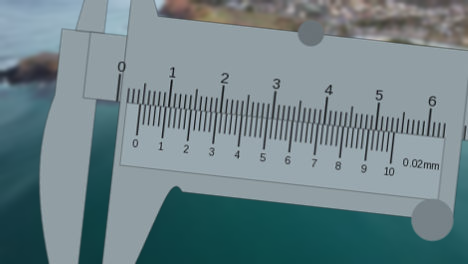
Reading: 4.5mm
